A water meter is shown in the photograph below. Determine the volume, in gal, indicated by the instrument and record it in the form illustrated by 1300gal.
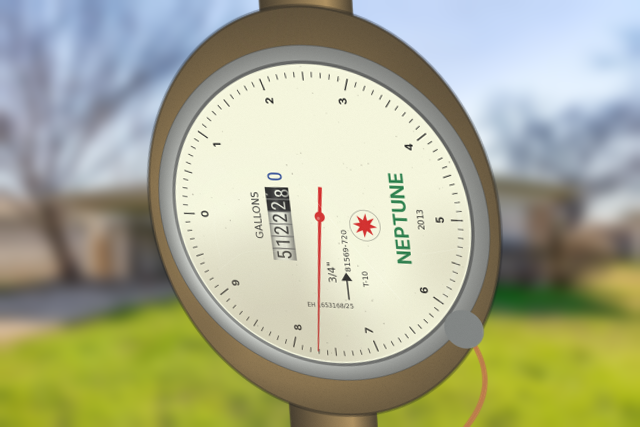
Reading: 5122277.7gal
